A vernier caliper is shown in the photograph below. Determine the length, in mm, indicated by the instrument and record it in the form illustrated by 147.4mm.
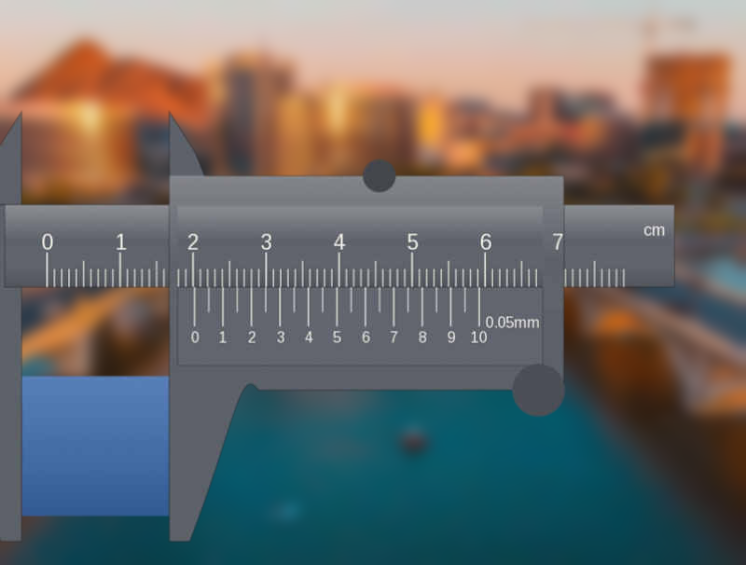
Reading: 20.2mm
